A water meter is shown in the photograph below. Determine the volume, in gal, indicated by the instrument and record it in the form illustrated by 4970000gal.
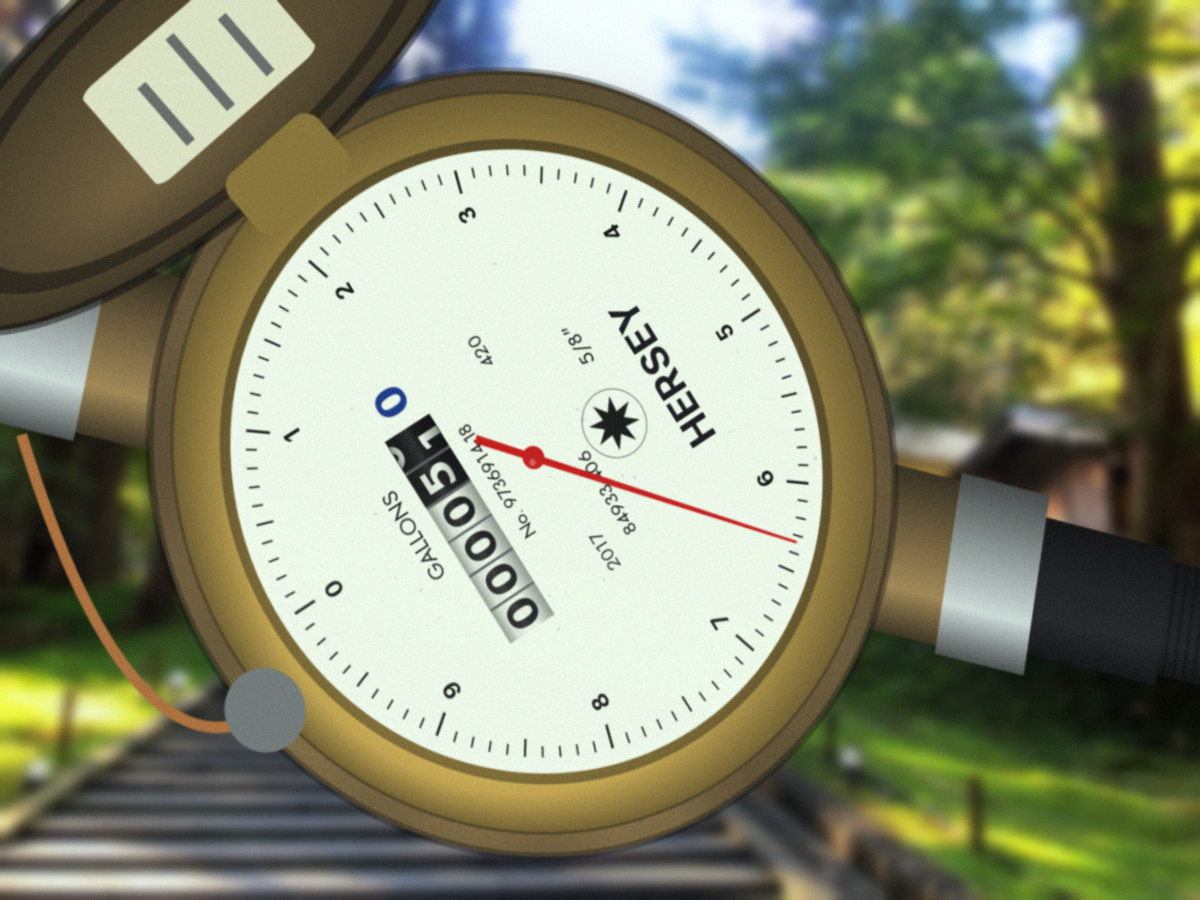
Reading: 506.3gal
